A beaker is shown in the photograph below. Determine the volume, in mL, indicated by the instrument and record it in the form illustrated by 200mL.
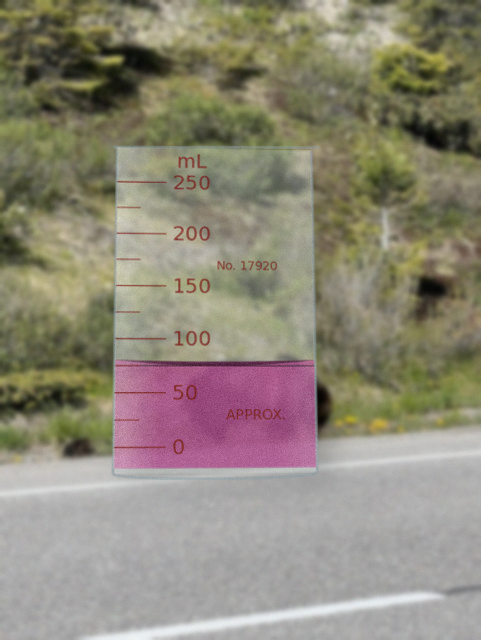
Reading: 75mL
